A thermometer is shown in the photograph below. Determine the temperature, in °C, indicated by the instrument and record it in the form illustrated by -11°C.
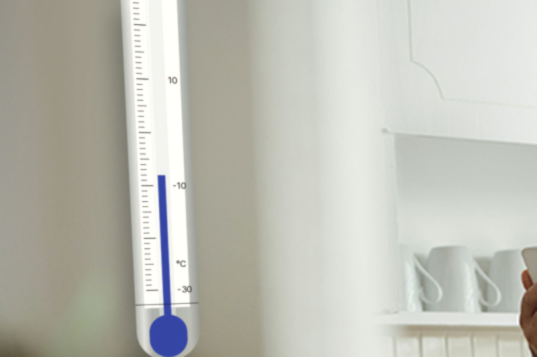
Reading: -8°C
